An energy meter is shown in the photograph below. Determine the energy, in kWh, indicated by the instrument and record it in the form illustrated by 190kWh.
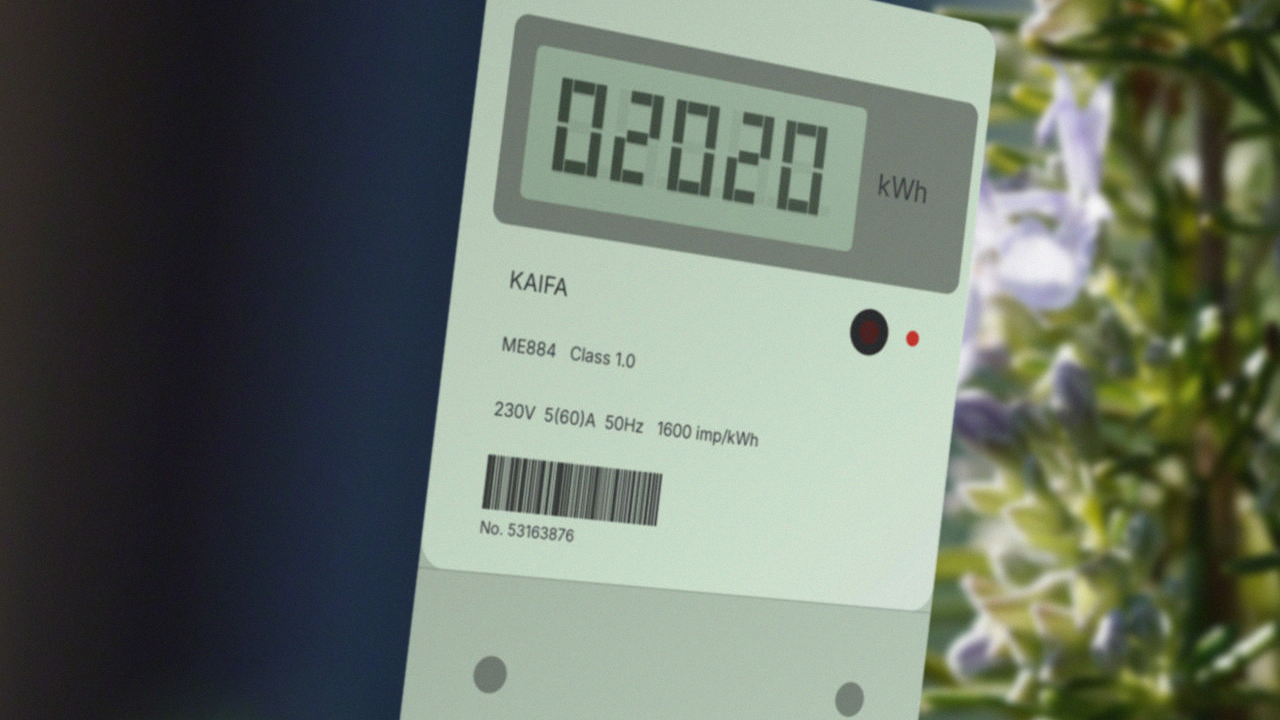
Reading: 2020kWh
